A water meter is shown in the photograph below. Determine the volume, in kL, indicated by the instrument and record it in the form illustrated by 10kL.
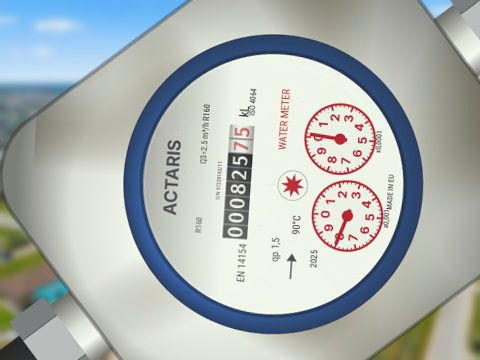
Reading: 825.7580kL
